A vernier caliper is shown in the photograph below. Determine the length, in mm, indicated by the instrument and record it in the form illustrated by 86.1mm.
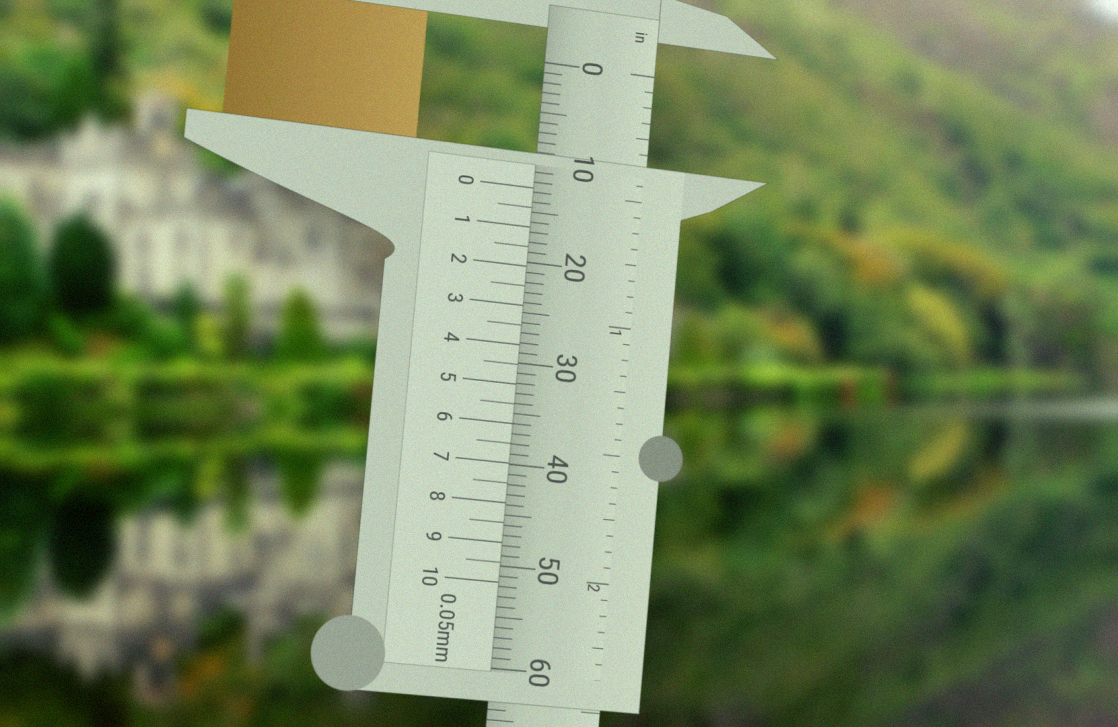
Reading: 12.6mm
